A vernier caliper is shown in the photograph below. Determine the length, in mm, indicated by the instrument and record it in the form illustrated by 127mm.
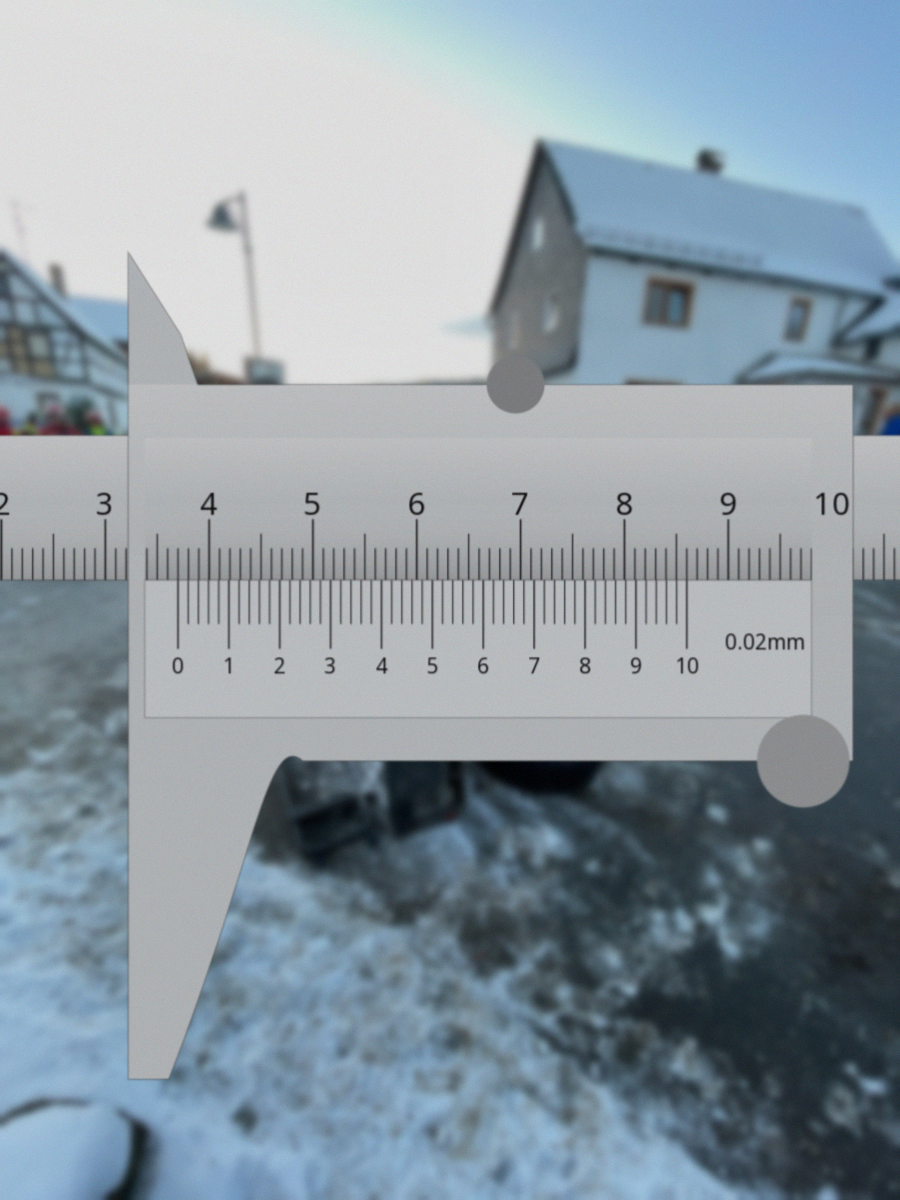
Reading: 37.0mm
